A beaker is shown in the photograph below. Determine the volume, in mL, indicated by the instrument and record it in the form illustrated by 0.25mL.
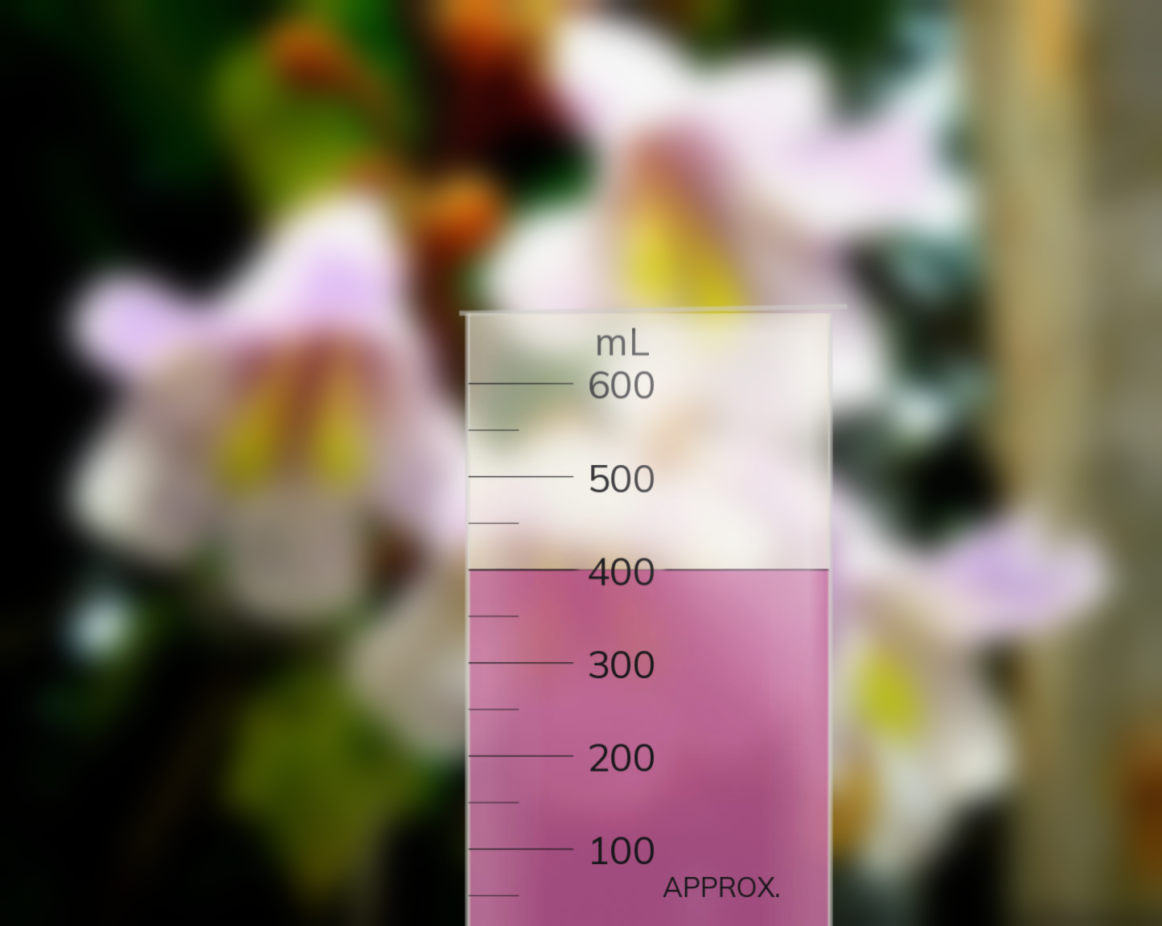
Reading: 400mL
